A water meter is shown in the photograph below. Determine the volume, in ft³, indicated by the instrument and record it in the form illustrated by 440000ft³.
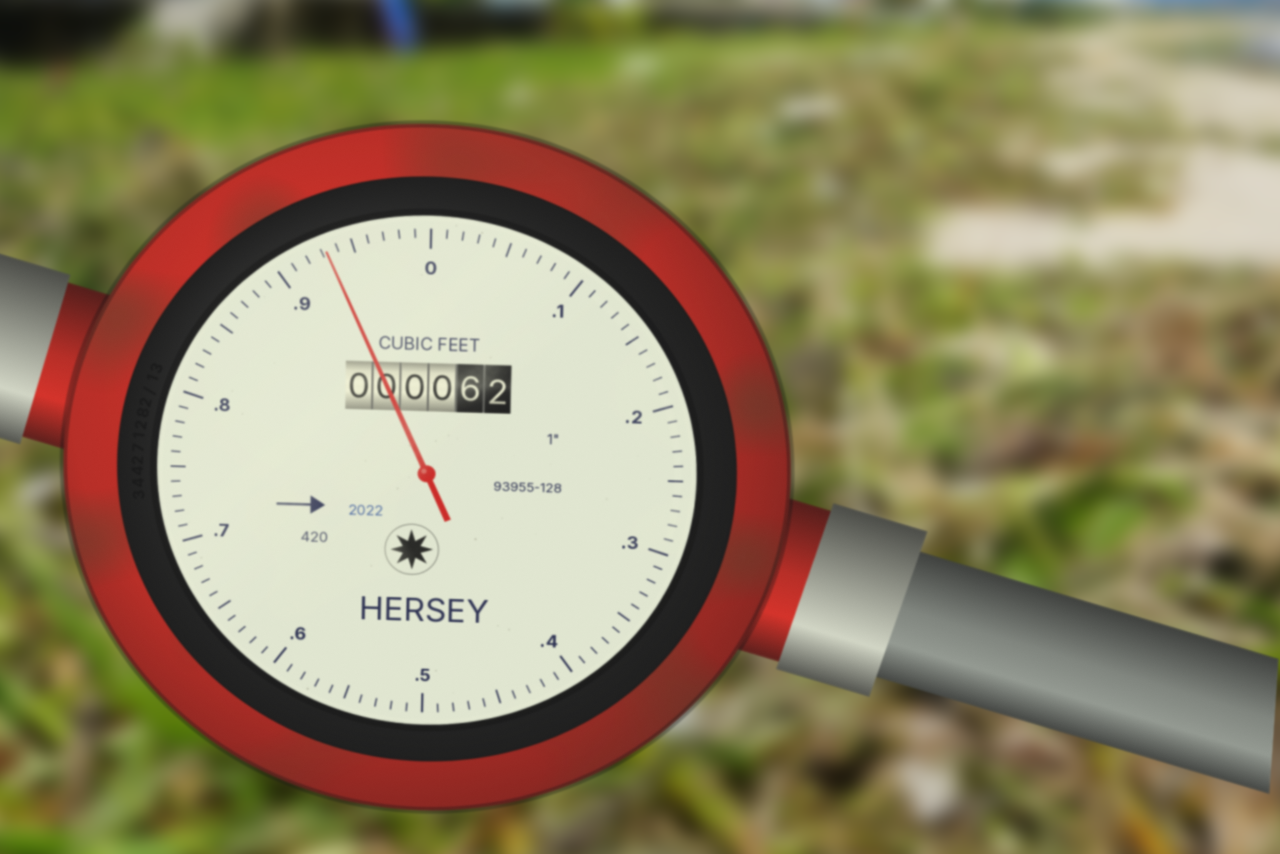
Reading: 61.93ft³
